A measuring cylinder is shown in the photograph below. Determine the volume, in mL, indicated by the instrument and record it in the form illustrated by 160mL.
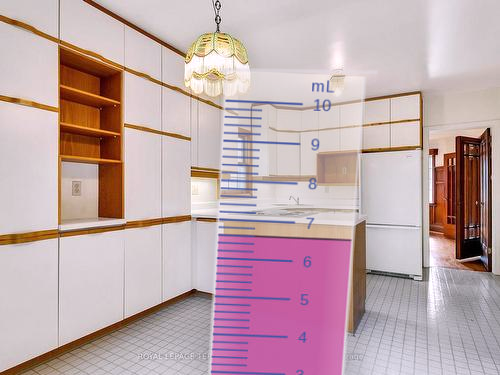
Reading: 6.6mL
